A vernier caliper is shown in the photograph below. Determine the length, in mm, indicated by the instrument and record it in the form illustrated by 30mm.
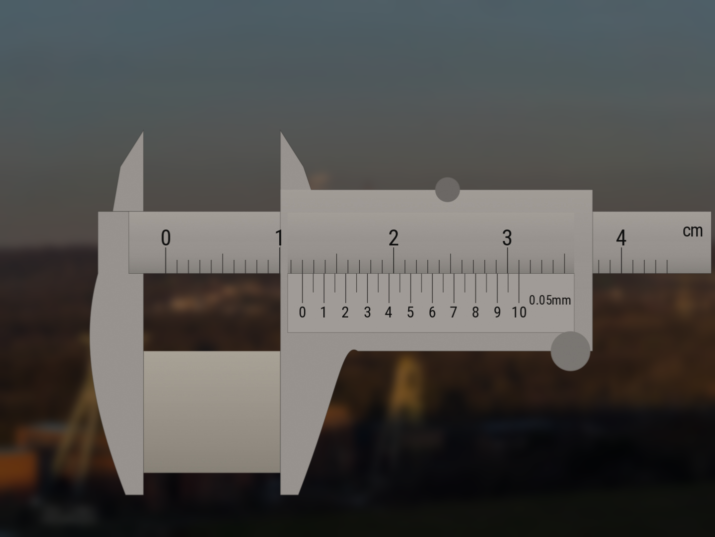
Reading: 12.0mm
